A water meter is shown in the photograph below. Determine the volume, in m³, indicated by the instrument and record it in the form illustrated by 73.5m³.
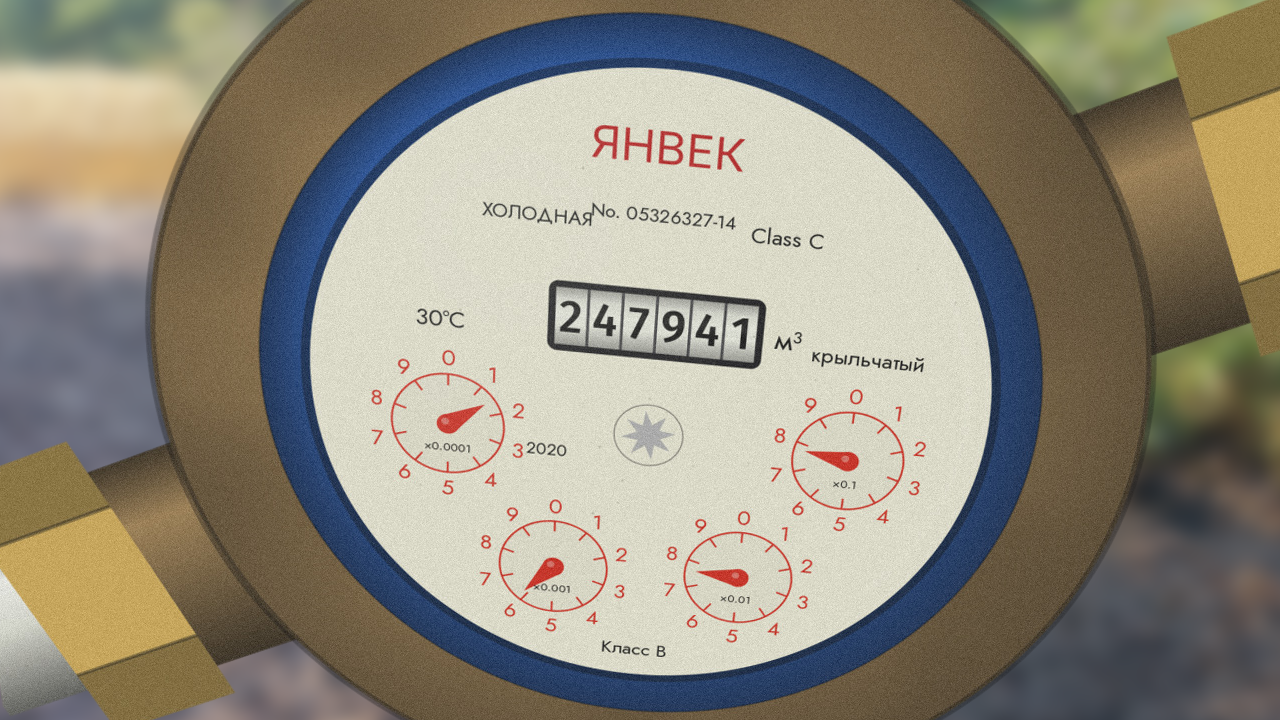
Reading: 247941.7761m³
